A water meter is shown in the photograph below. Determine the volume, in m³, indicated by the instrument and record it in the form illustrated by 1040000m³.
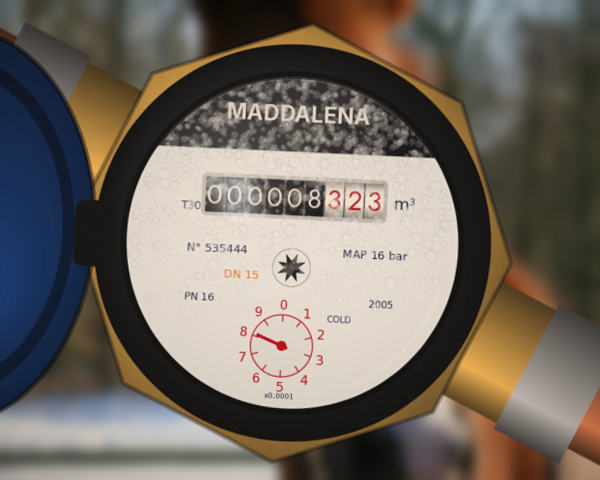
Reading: 8.3238m³
